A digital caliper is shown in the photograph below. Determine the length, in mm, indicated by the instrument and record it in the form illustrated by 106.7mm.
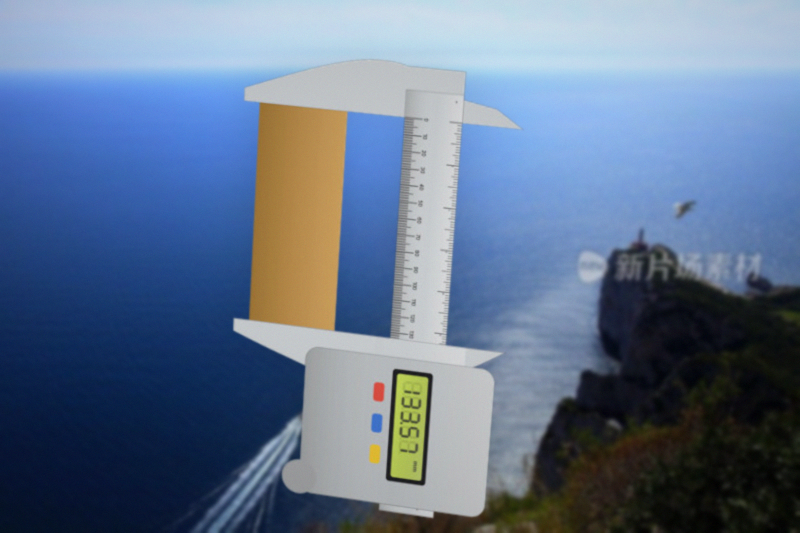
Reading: 133.57mm
